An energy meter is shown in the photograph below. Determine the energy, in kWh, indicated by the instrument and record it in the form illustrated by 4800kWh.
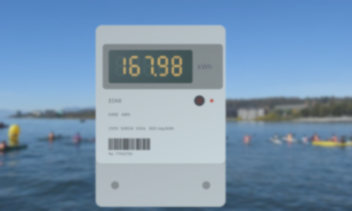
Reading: 167.98kWh
